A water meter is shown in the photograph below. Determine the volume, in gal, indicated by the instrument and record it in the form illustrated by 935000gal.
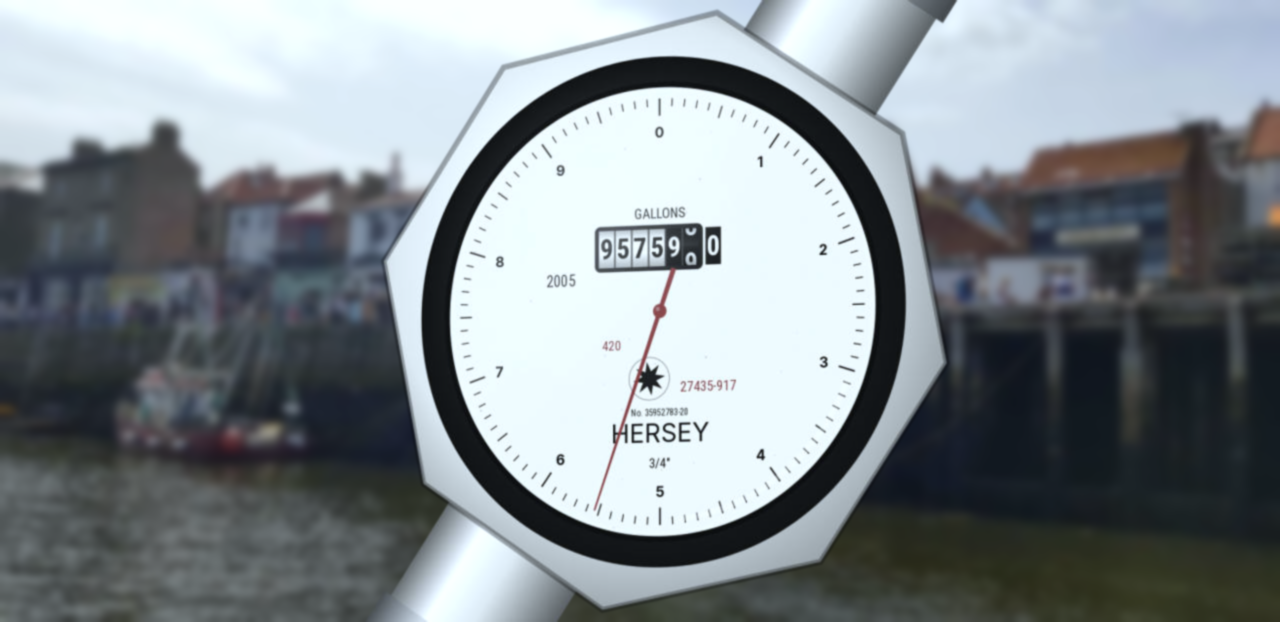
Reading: 9575985.5gal
